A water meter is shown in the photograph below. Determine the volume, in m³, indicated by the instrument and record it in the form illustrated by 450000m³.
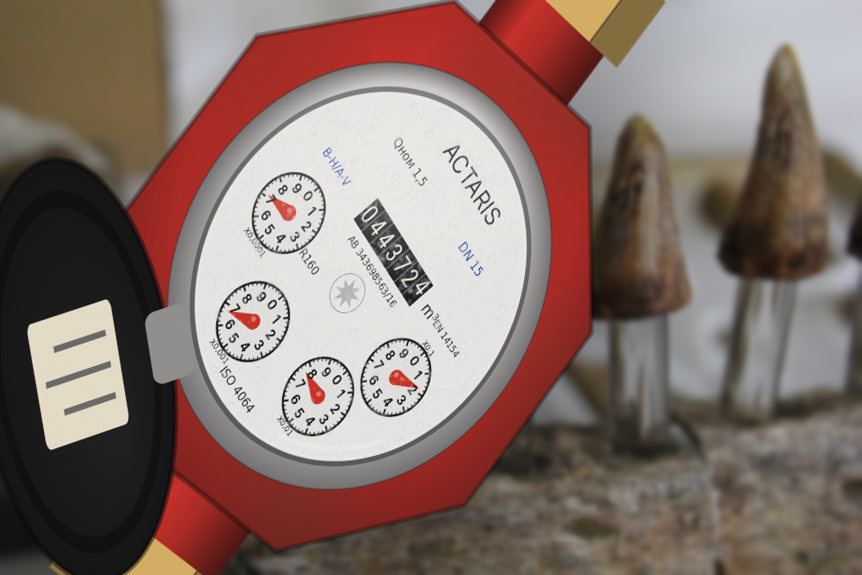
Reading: 443724.1767m³
